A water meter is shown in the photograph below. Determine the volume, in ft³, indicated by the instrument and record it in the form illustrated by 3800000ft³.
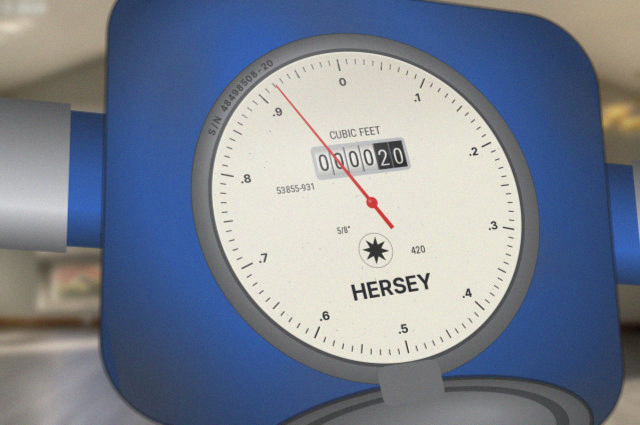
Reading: 19.92ft³
